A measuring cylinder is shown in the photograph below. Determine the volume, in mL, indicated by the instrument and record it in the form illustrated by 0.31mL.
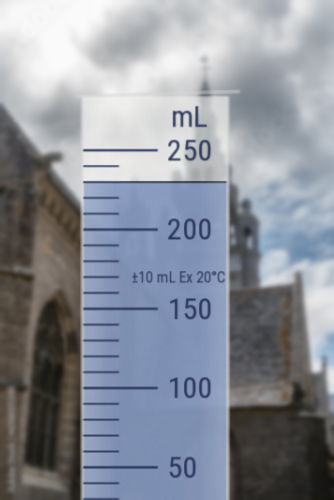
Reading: 230mL
